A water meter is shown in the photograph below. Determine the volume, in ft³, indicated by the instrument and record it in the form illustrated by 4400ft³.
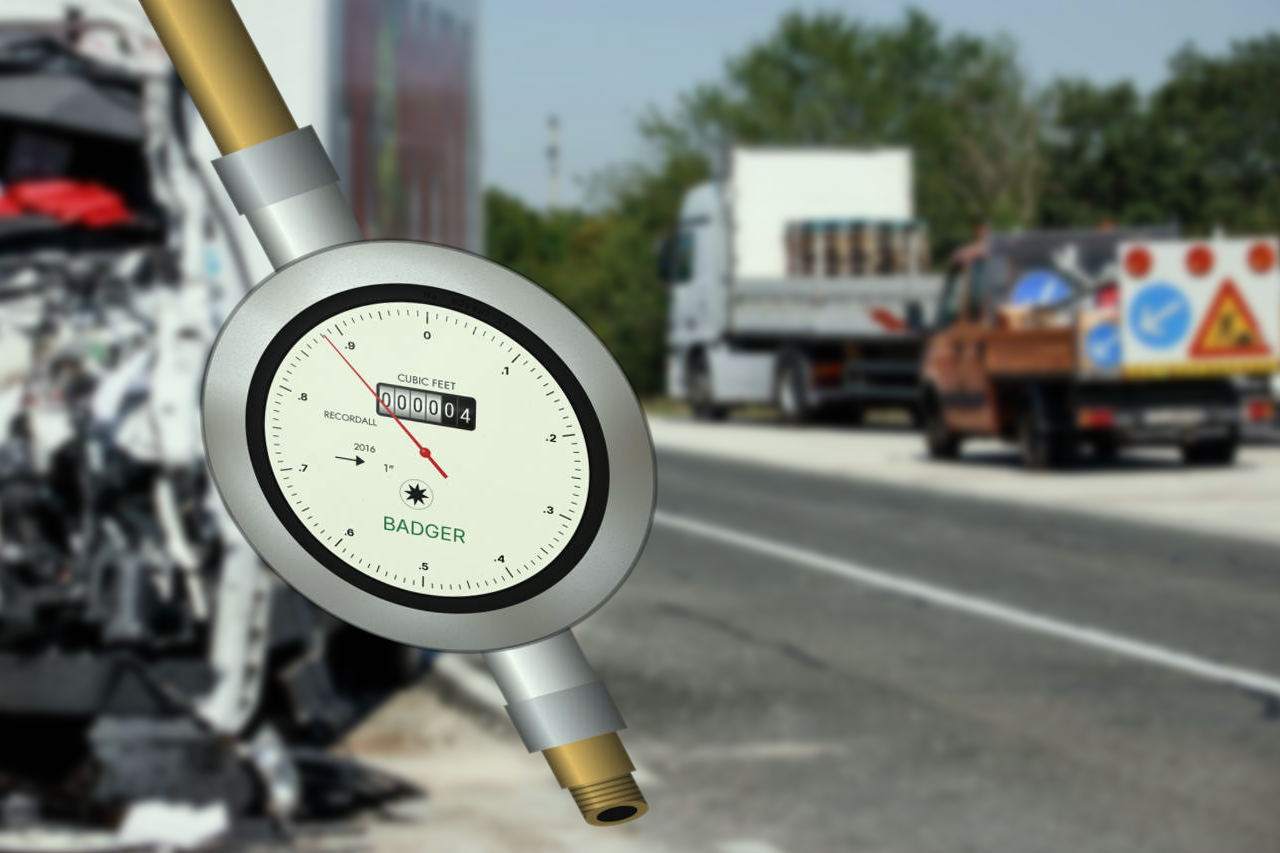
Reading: 3.88ft³
